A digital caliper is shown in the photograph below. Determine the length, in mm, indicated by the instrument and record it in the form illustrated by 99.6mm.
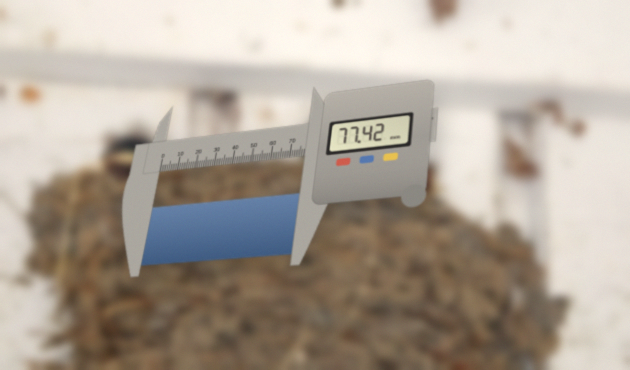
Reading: 77.42mm
